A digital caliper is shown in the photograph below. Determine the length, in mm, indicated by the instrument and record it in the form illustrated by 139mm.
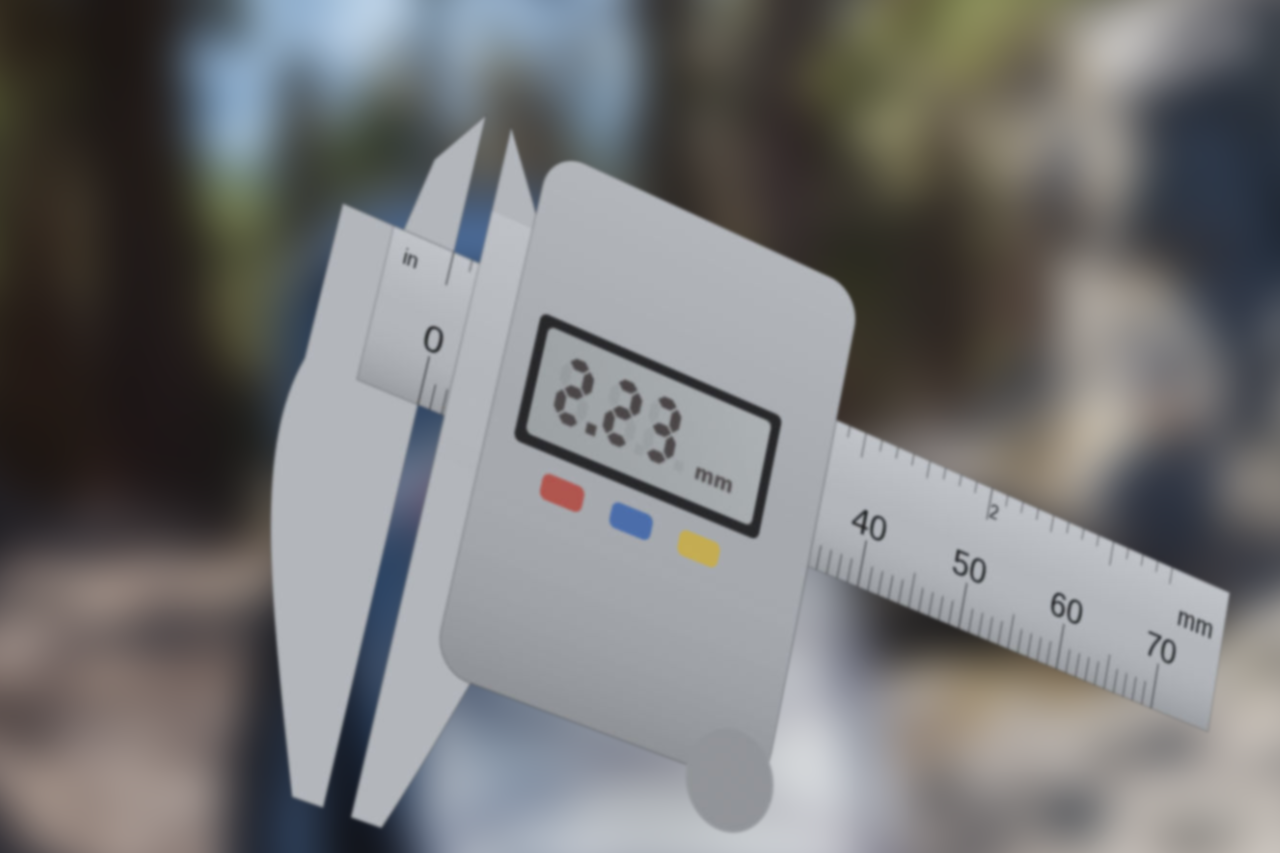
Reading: 2.23mm
